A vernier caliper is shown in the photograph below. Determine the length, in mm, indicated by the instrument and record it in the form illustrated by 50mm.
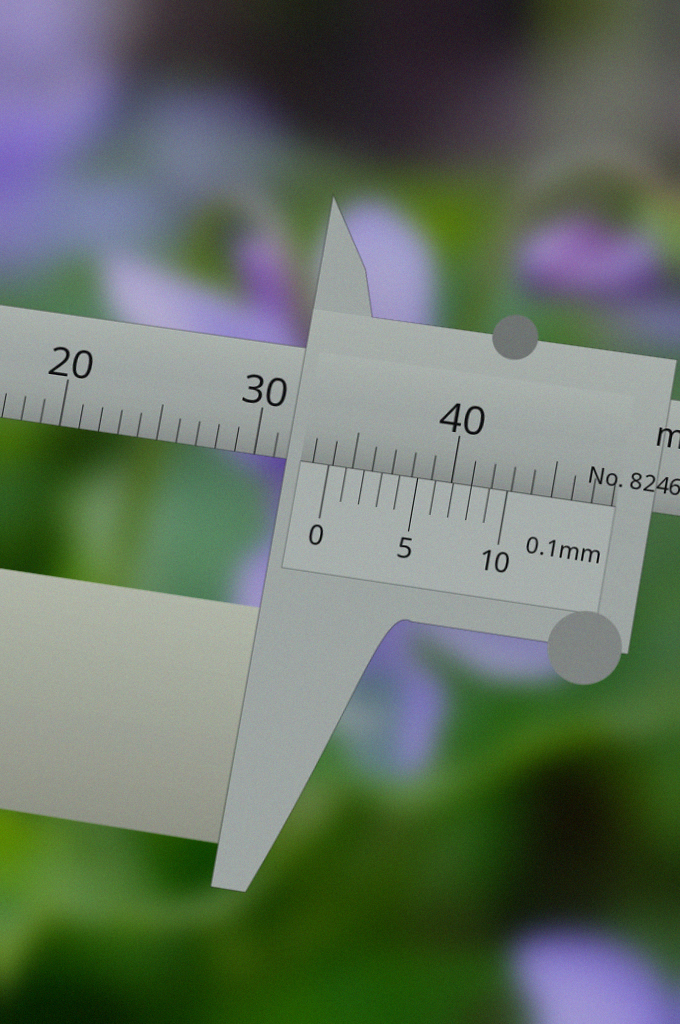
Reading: 33.8mm
